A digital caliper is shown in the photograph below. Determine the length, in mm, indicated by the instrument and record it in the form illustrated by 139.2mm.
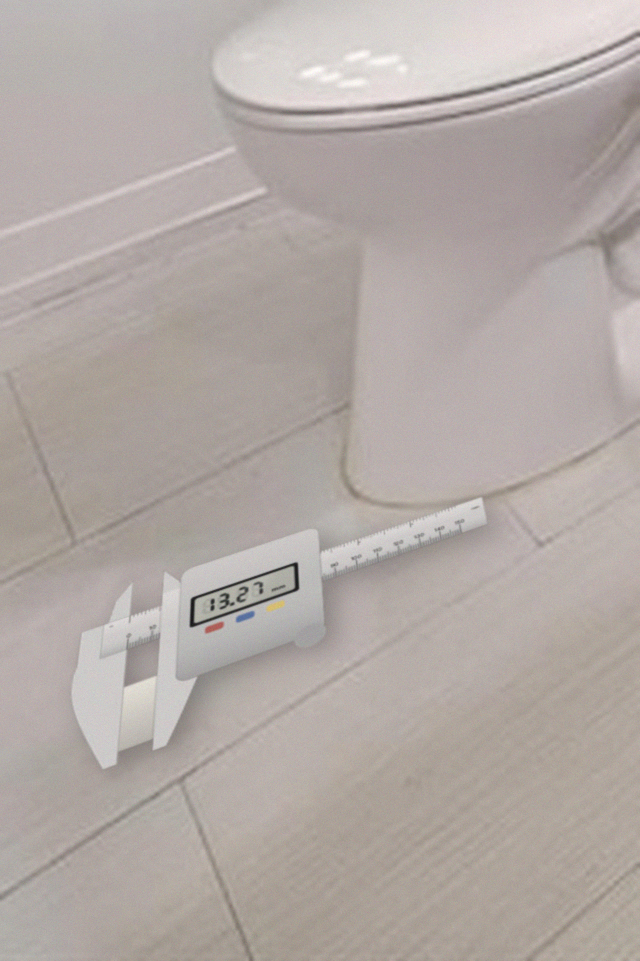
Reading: 13.27mm
